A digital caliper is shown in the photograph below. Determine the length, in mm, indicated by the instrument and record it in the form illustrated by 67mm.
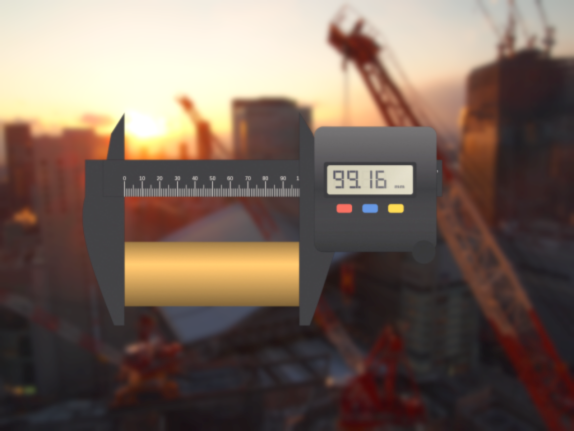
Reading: 99.16mm
